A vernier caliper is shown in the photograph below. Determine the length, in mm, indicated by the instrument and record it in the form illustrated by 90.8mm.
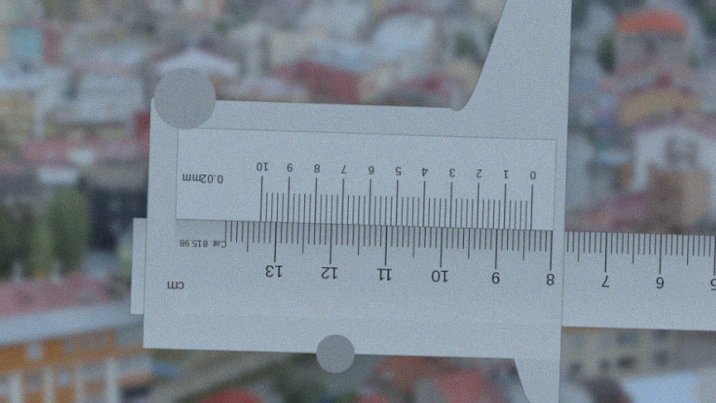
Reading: 83.8mm
